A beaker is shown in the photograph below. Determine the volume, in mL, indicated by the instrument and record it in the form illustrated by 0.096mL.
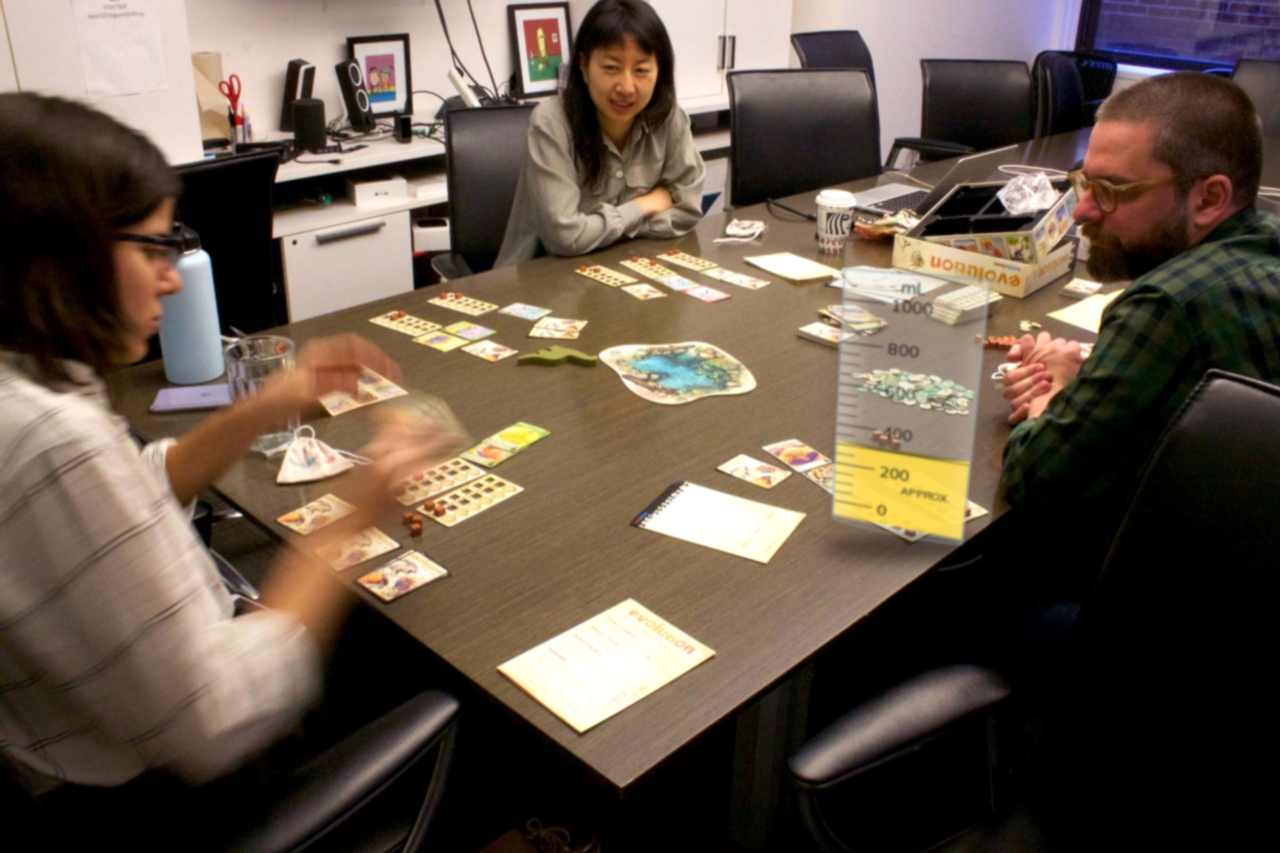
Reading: 300mL
